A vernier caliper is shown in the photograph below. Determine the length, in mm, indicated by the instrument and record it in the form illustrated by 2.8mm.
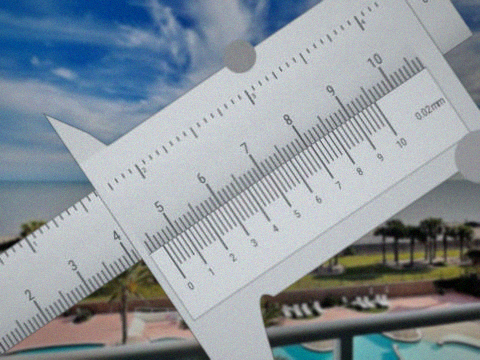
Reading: 46.5mm
